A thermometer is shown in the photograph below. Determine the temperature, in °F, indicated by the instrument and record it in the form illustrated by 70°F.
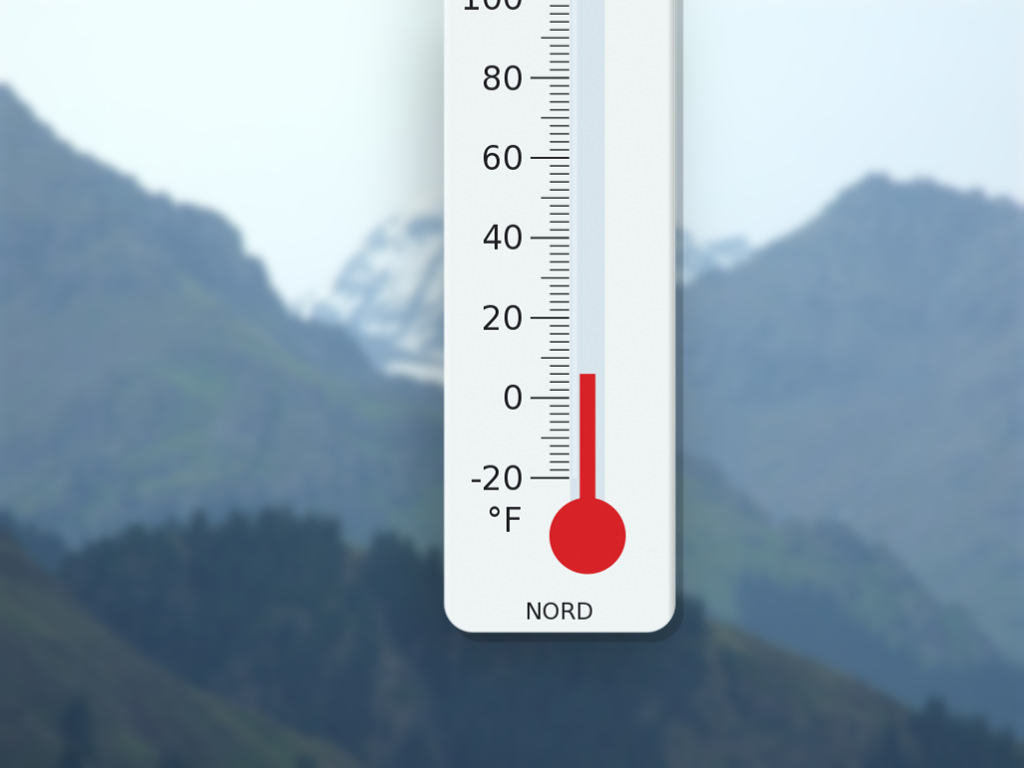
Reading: 6°F
